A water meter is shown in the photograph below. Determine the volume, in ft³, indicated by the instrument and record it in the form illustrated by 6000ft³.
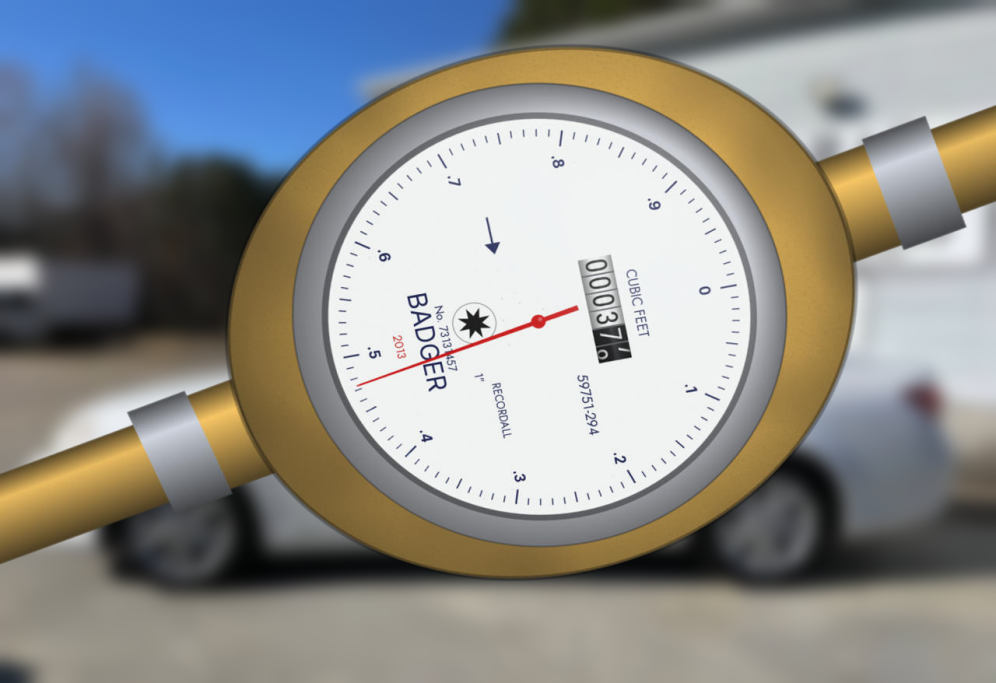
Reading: 377.47ft³
